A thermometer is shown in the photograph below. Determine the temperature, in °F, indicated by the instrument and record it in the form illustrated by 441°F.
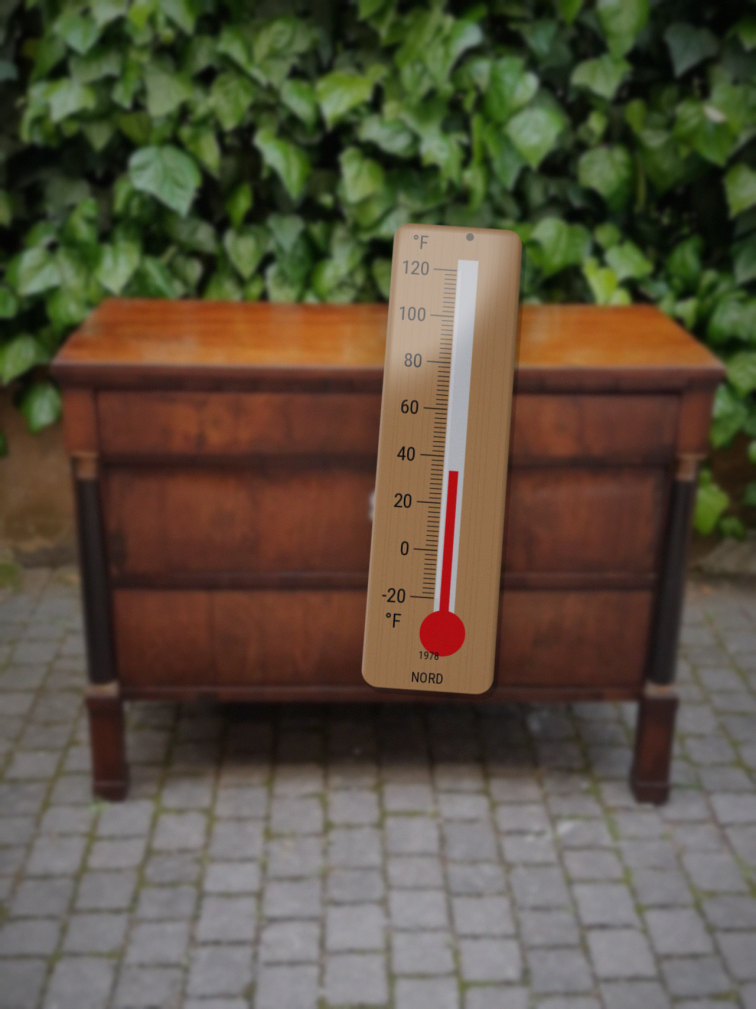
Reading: 34°F
